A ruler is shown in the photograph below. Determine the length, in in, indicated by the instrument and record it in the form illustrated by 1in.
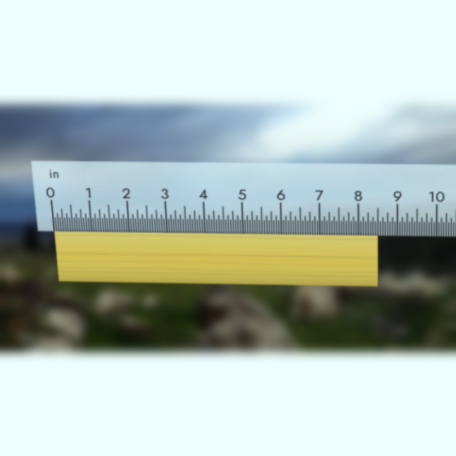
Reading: 8.5in
